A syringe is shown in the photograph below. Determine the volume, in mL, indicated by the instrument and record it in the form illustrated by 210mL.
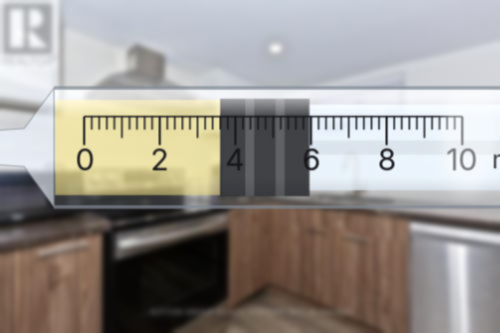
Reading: 3.6mL
